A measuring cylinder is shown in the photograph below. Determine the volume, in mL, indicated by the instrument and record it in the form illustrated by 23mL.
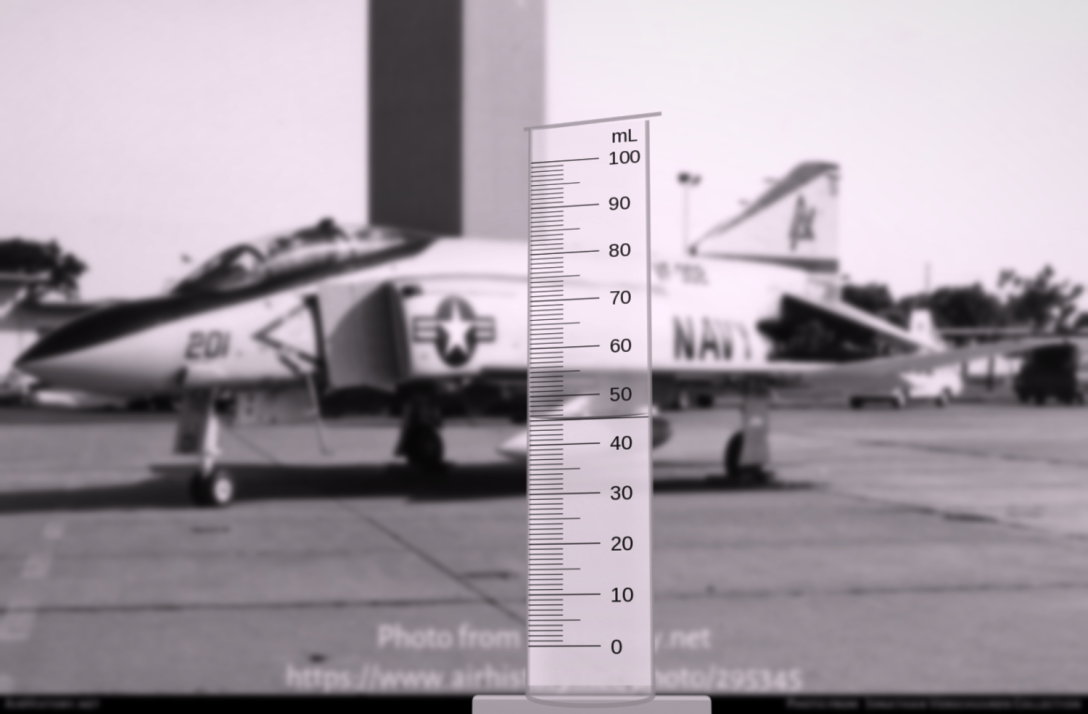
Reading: 45mL
